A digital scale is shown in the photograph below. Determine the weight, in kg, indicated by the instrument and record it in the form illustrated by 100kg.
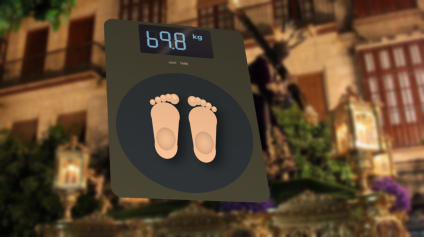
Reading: 69.8kg
